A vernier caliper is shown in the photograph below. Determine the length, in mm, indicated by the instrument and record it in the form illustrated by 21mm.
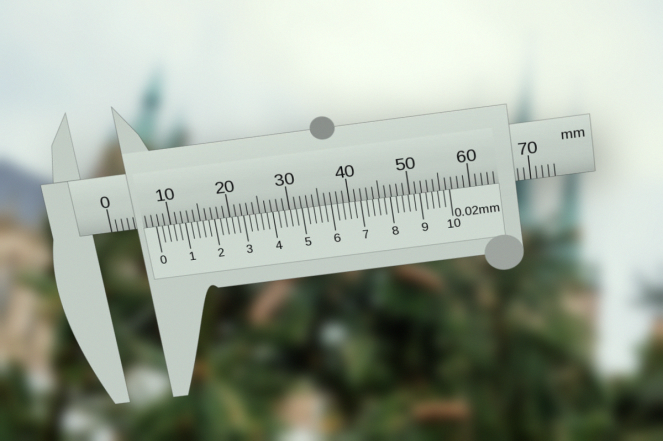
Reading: 7.6mm
